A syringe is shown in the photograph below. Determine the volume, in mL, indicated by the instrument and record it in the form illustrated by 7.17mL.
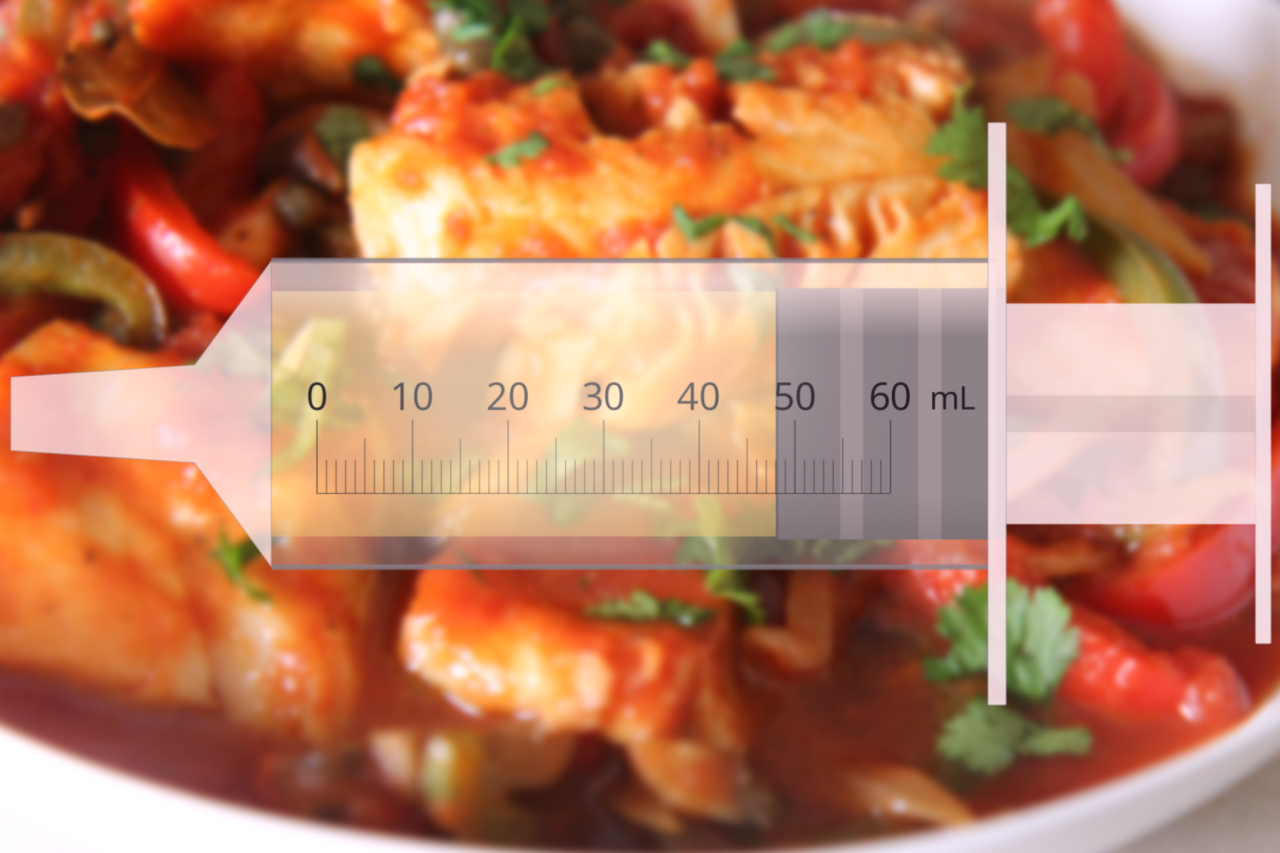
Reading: 48mL
